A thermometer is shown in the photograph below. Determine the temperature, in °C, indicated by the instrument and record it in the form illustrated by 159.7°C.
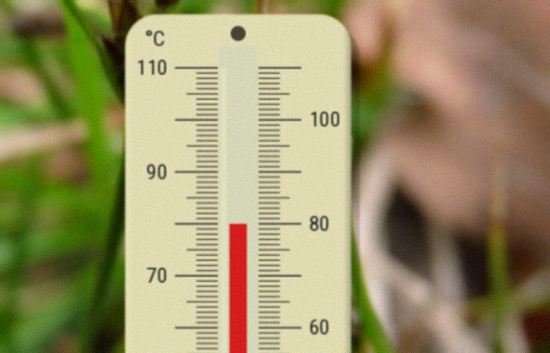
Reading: 80°C
